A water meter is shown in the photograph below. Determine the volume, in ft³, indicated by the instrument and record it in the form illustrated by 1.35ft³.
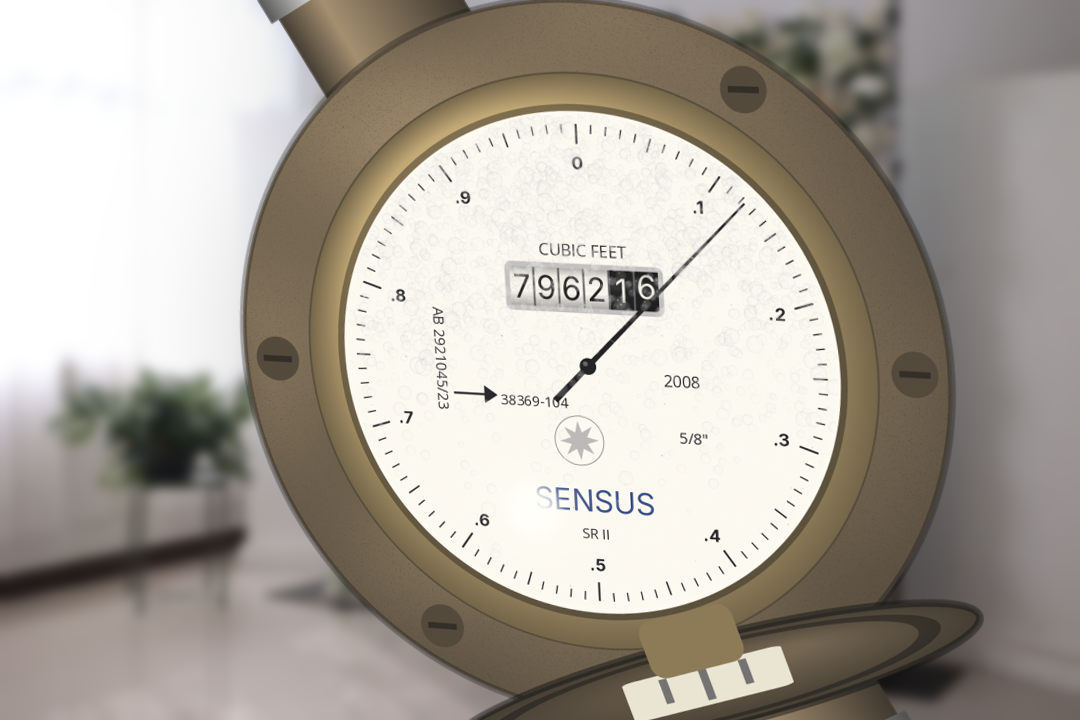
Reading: 796216.12ft³
